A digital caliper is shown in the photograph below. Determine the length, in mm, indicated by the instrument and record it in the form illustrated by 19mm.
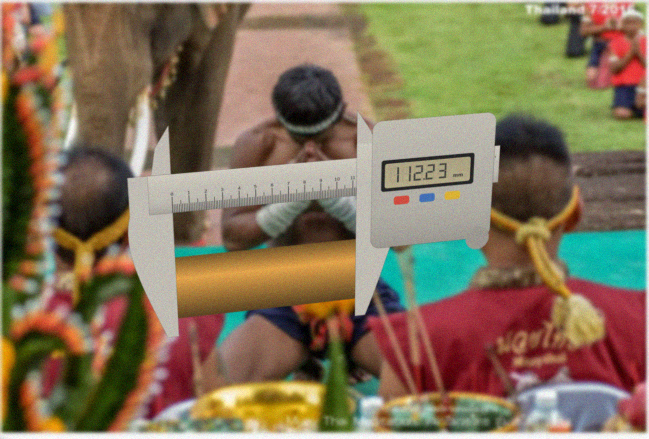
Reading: 112.23mm
